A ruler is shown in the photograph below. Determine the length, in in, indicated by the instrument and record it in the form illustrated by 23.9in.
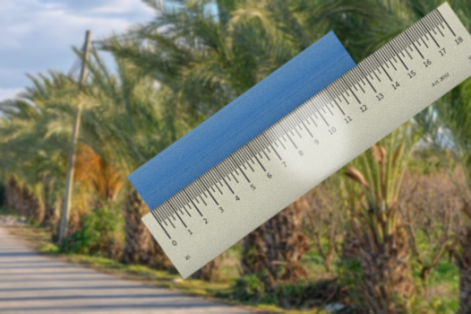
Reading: 13in
